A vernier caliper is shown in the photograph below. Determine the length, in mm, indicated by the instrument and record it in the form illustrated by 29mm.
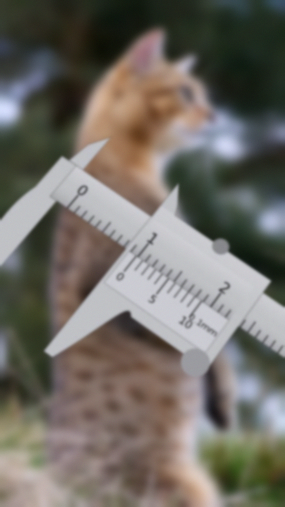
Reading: 9.8mm
